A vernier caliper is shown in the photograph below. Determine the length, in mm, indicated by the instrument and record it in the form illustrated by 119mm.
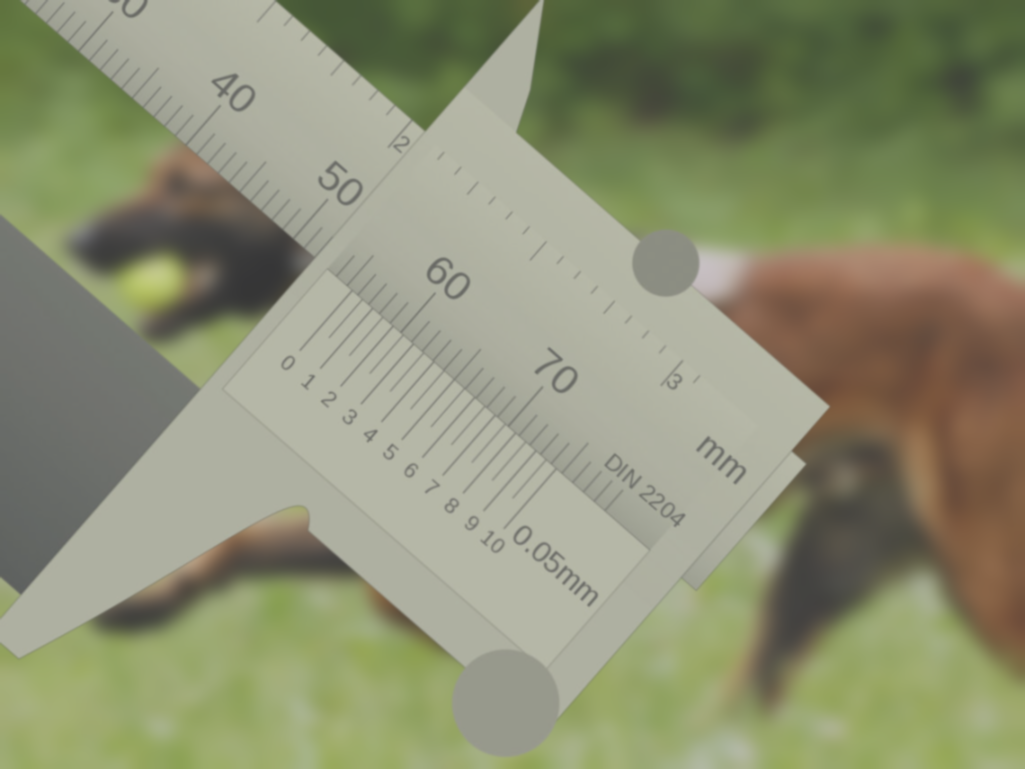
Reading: 55.5mm
